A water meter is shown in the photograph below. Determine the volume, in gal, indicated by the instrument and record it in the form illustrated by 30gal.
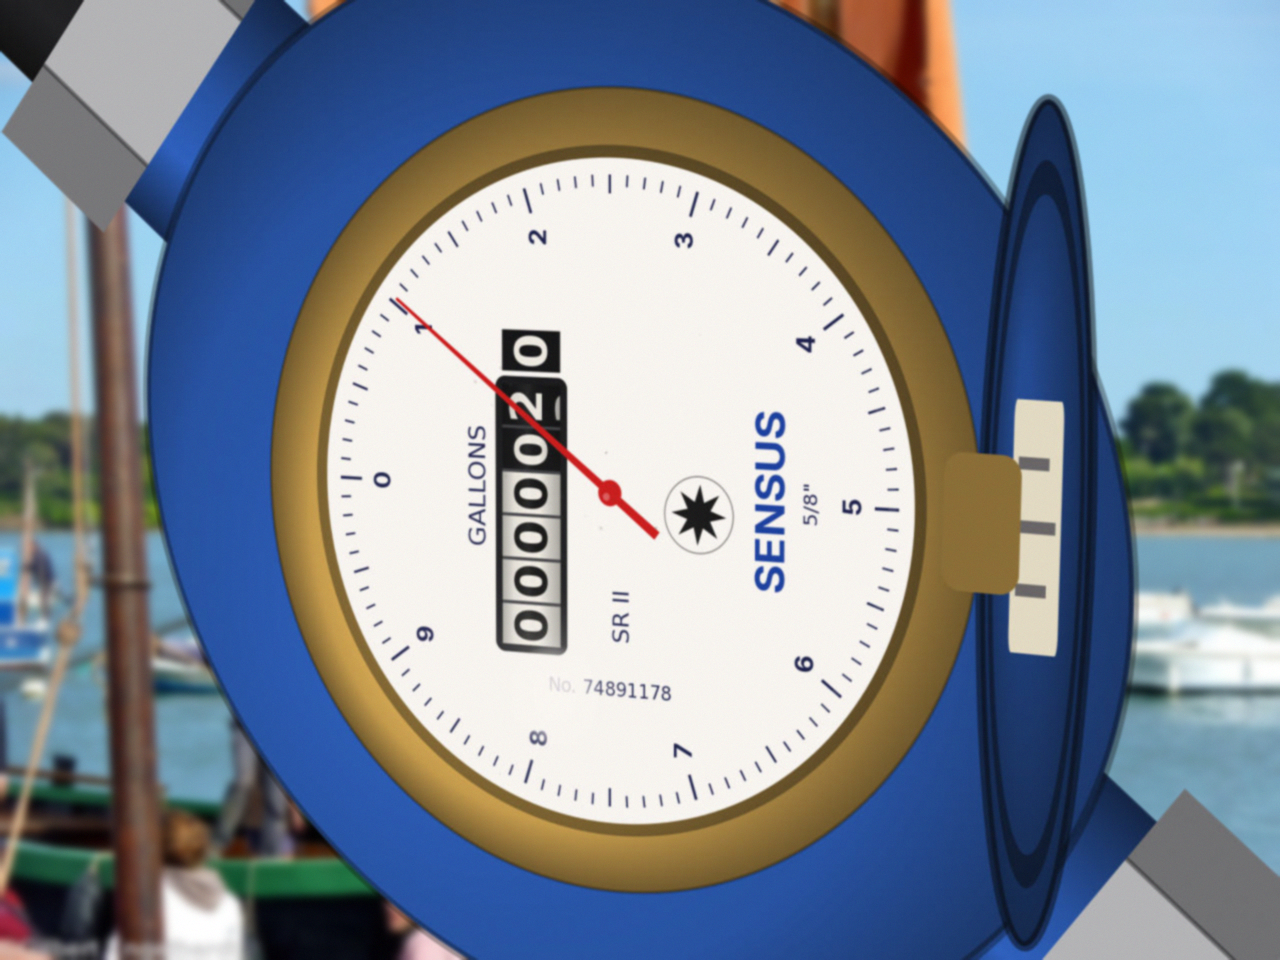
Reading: 21.0gal
